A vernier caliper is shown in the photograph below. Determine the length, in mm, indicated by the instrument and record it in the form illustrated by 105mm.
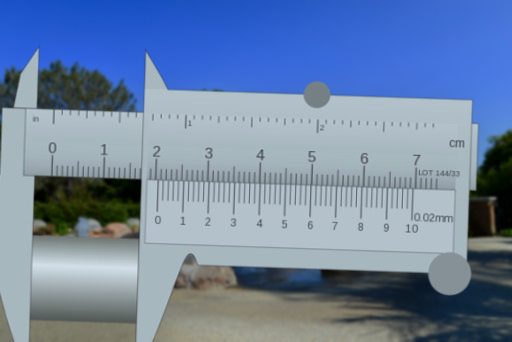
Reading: 20.5mm
